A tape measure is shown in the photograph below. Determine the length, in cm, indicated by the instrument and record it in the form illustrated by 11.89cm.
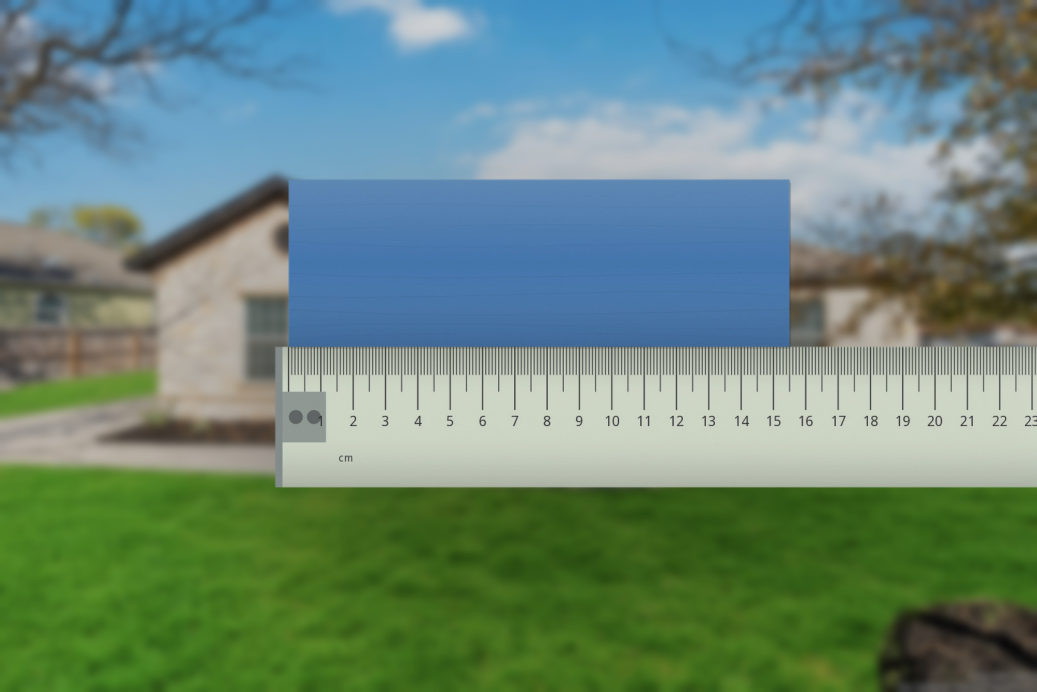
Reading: 15.5cm
